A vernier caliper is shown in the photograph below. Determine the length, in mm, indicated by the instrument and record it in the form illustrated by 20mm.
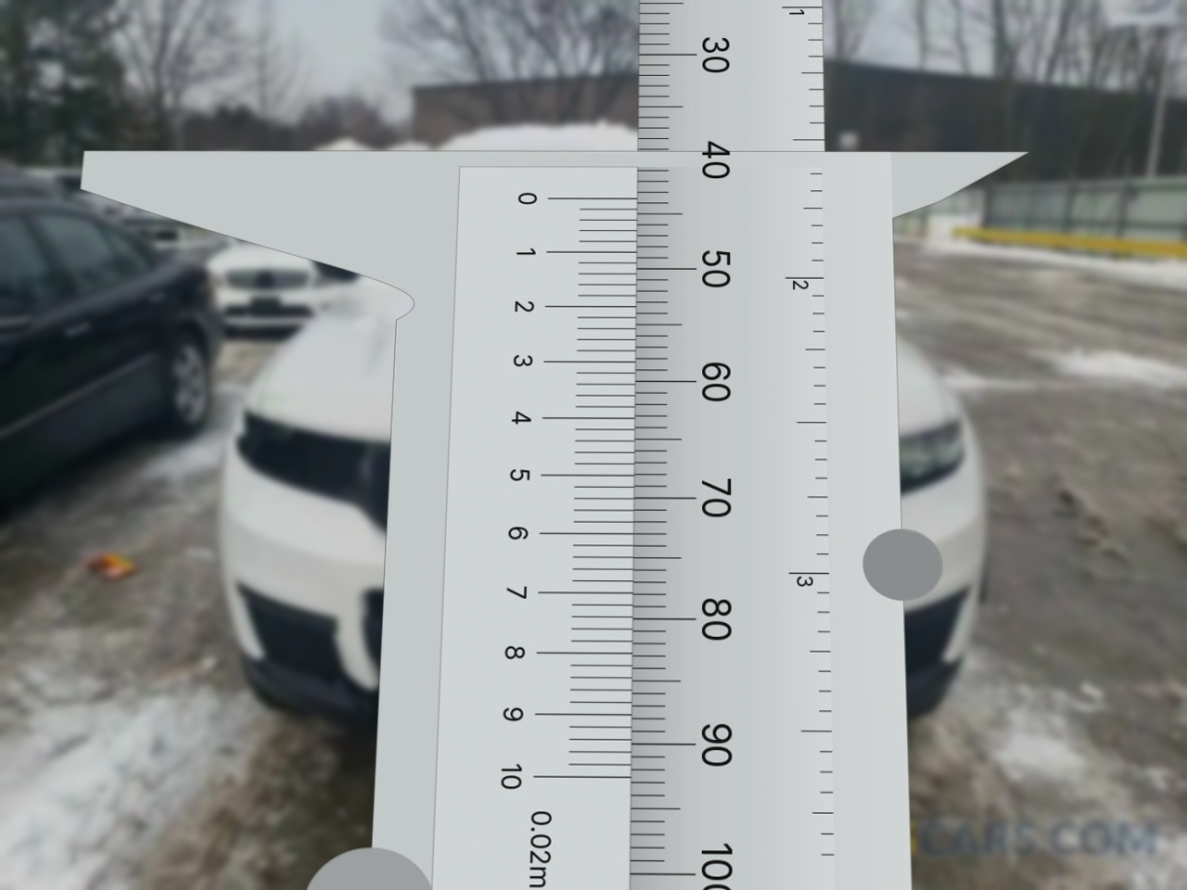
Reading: 43.6mm
